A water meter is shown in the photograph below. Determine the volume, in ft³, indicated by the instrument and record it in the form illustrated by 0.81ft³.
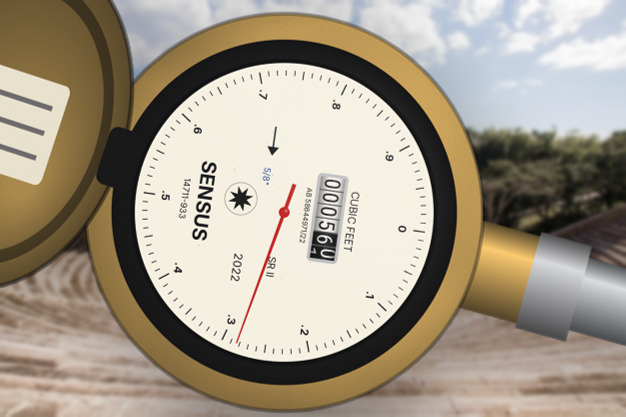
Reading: 560.28ft³
